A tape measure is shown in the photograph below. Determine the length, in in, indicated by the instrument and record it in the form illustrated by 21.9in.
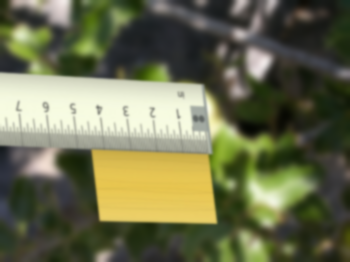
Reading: 4.5in
